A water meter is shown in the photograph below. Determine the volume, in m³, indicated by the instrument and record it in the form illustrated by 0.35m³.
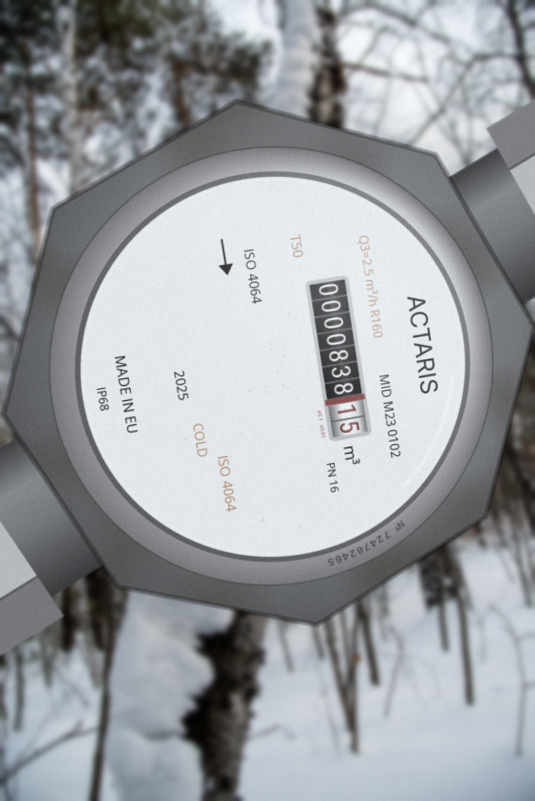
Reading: 838.15m³
